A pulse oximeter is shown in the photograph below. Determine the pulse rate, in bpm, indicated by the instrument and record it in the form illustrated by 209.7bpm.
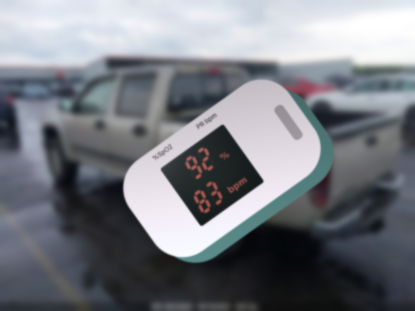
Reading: 83bpm
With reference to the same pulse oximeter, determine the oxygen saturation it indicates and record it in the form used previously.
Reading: 92%
